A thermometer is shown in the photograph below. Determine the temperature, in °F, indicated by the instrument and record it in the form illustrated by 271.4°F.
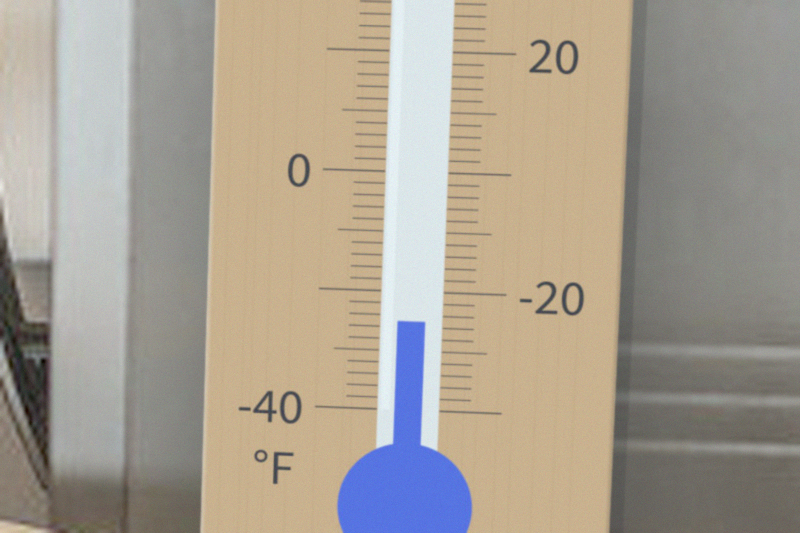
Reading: -25°F
